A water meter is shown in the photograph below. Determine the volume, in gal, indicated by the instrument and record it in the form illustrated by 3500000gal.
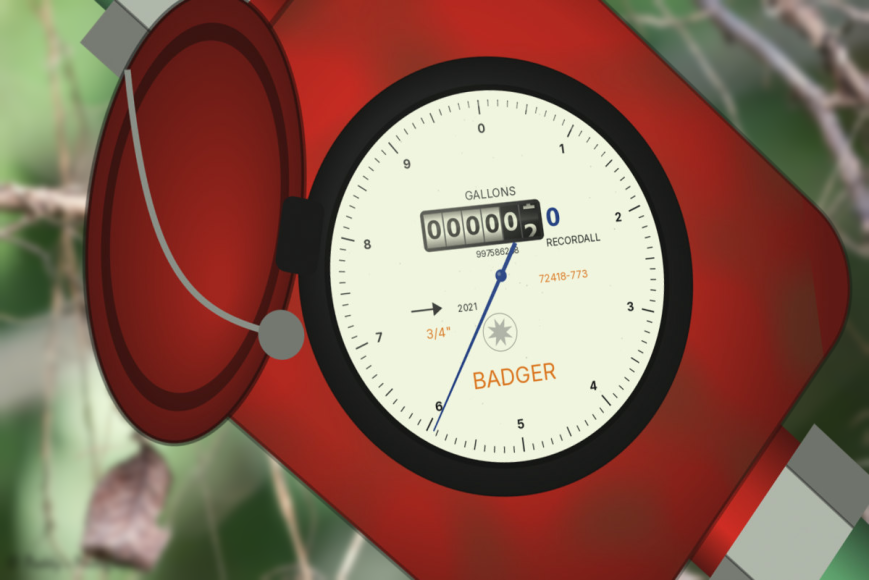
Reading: 15.9gal
